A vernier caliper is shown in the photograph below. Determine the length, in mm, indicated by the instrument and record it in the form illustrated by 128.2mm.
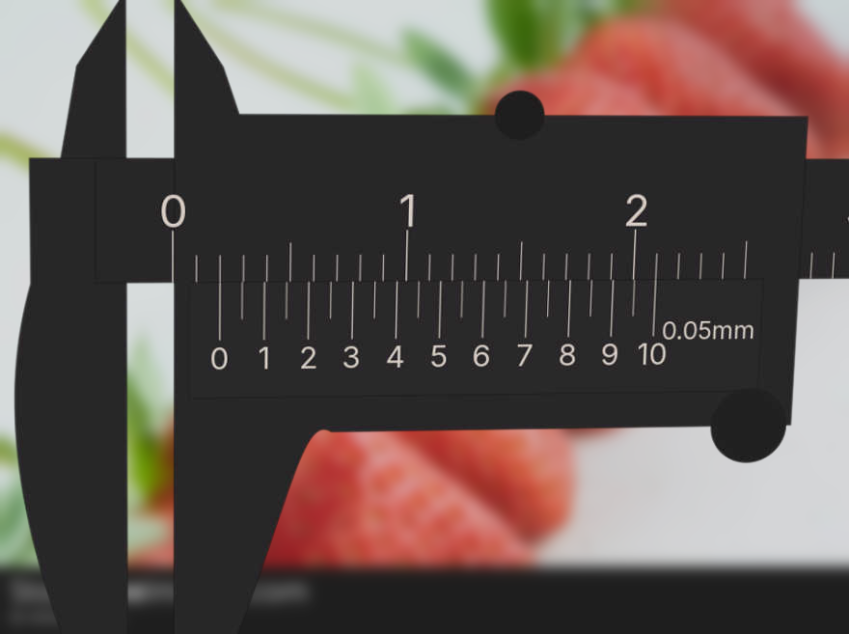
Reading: 2.00mm
